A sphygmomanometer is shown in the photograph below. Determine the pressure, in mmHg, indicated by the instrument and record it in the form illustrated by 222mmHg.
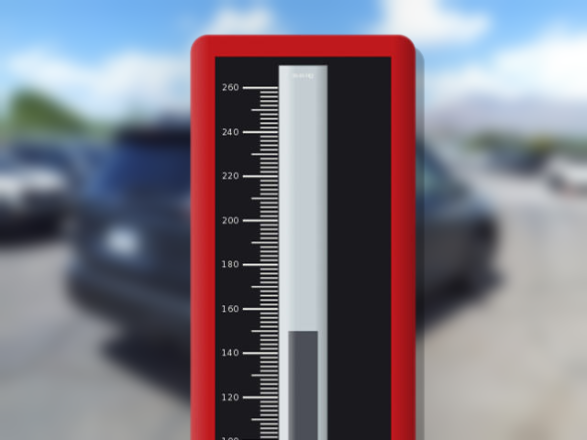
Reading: 150mmHg
